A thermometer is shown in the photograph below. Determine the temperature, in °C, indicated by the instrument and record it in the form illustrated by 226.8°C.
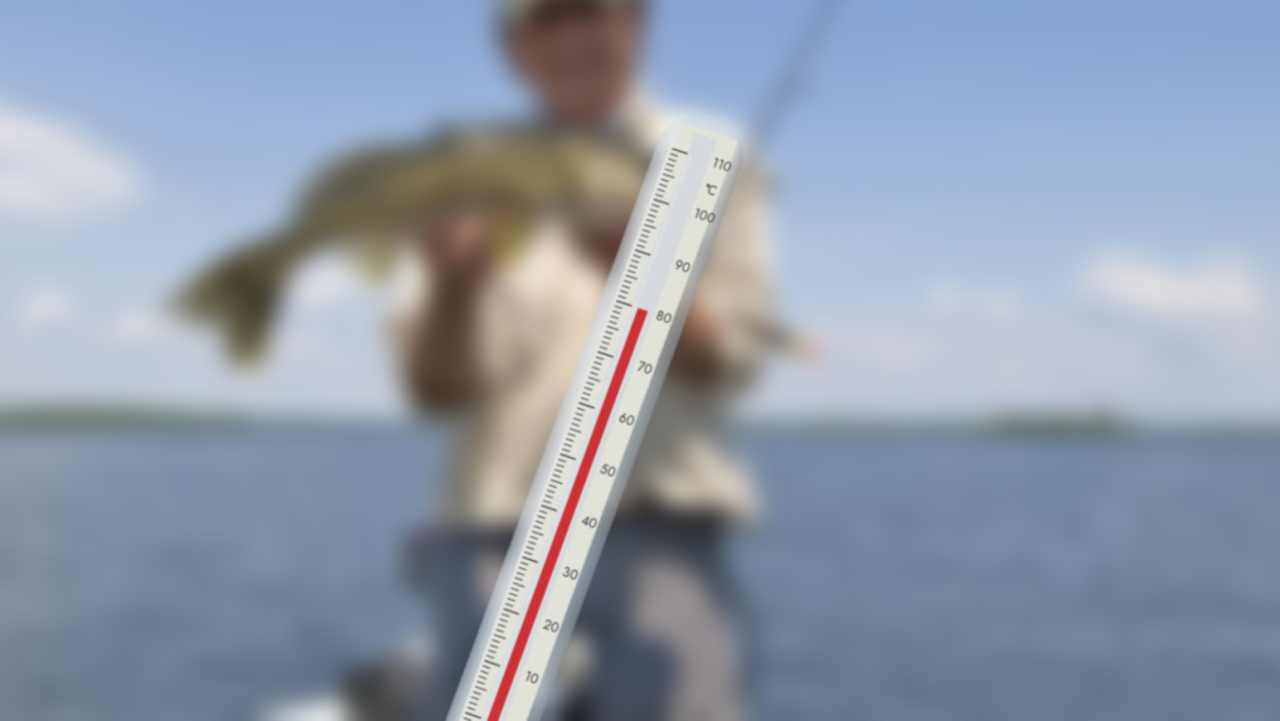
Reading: 80°C
